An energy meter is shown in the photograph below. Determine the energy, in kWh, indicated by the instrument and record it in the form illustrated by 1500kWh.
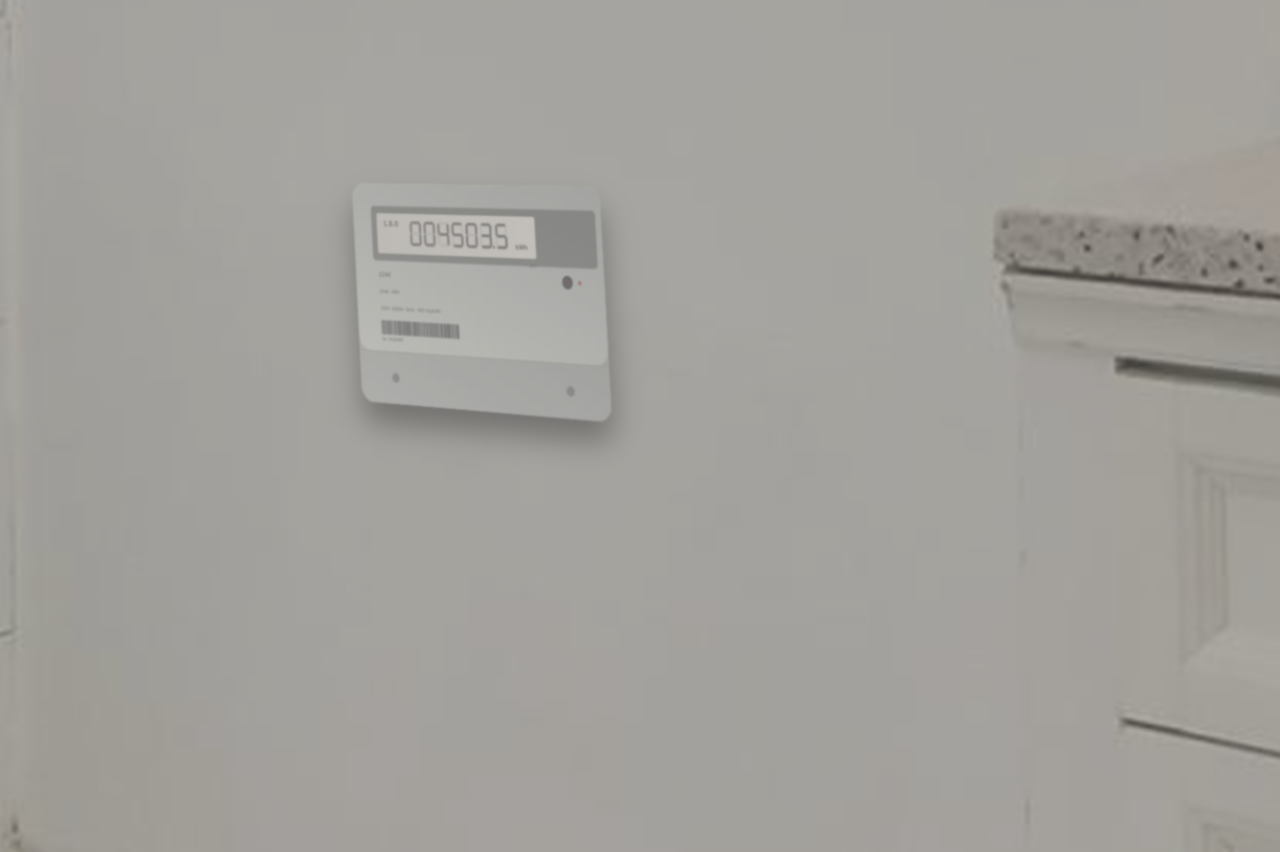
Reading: 4503.5kWh
